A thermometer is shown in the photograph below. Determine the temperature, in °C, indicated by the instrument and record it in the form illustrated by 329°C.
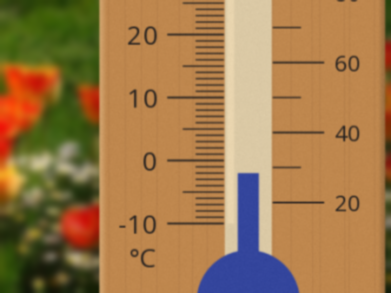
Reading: -2°C
